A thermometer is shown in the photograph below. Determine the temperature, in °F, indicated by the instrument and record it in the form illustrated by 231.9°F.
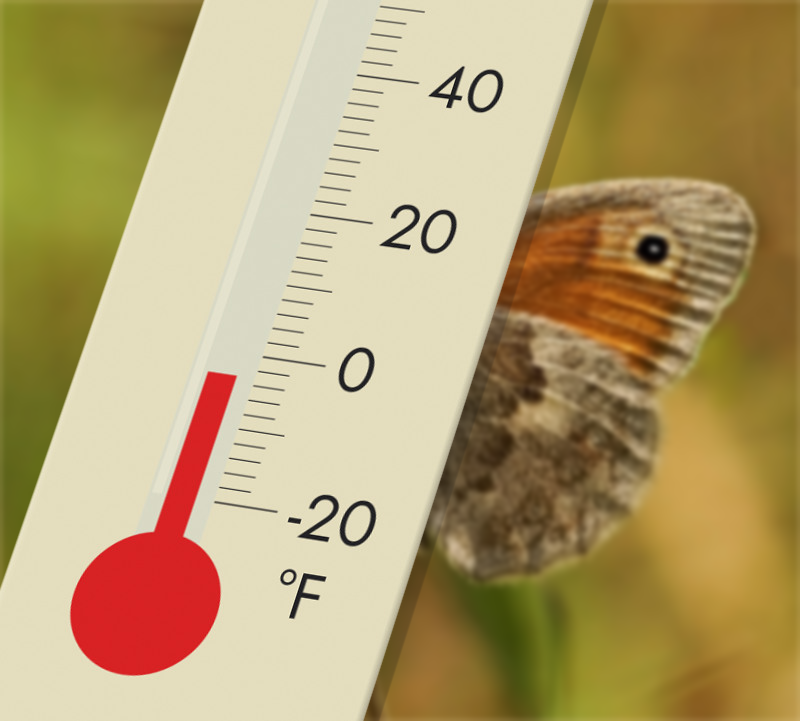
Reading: -3°F
